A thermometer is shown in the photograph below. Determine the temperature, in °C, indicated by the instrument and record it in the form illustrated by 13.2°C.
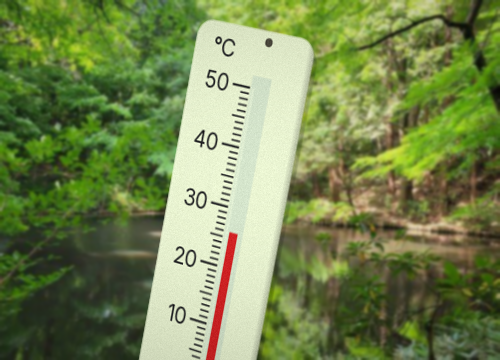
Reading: 26°C
